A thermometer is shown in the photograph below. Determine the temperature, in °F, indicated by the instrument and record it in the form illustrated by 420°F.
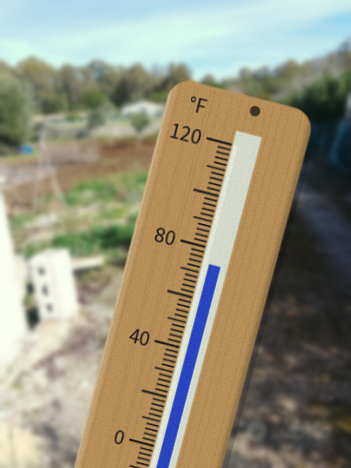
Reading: 74°F
